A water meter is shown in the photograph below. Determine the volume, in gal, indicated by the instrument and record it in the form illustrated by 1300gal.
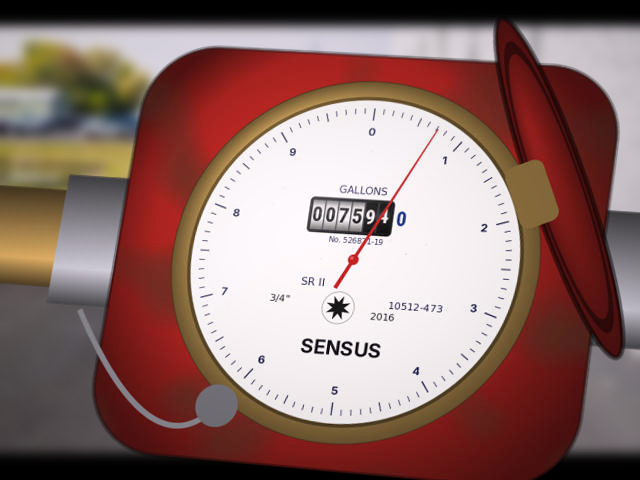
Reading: 75940.7gal
